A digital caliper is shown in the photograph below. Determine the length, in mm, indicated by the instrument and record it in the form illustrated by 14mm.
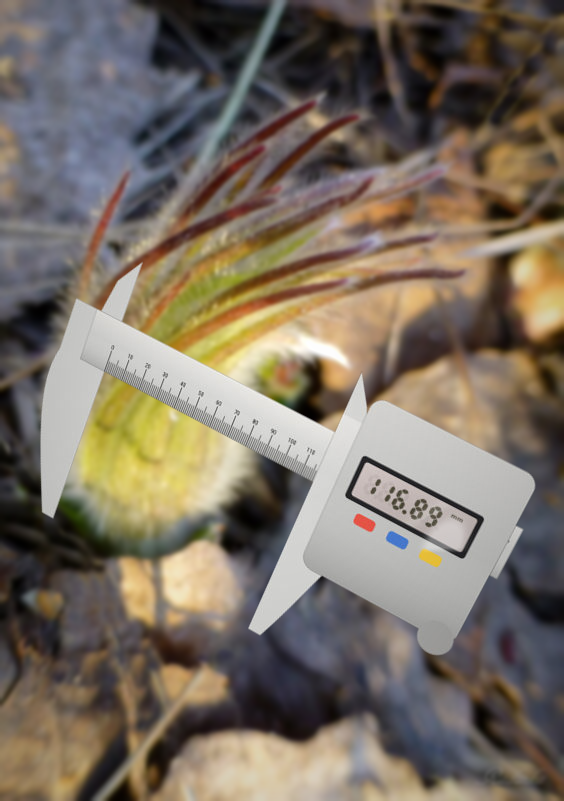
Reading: 116.89mm
